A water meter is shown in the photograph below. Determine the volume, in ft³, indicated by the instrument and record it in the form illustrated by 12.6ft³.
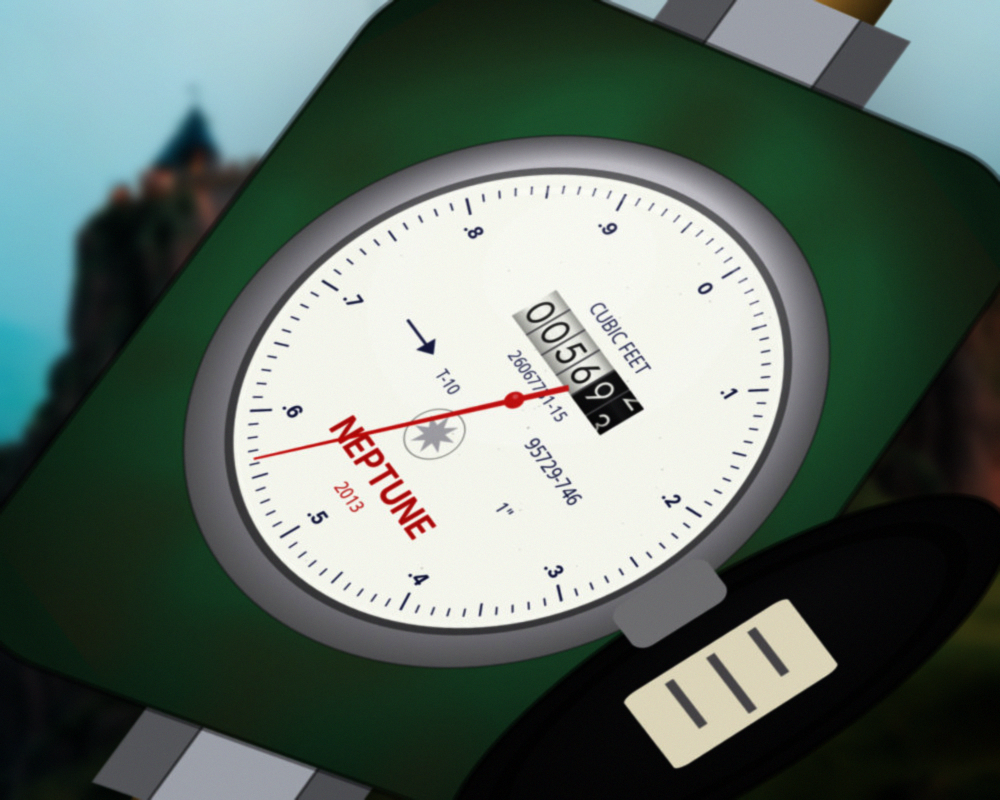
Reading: 5692.56ft³
